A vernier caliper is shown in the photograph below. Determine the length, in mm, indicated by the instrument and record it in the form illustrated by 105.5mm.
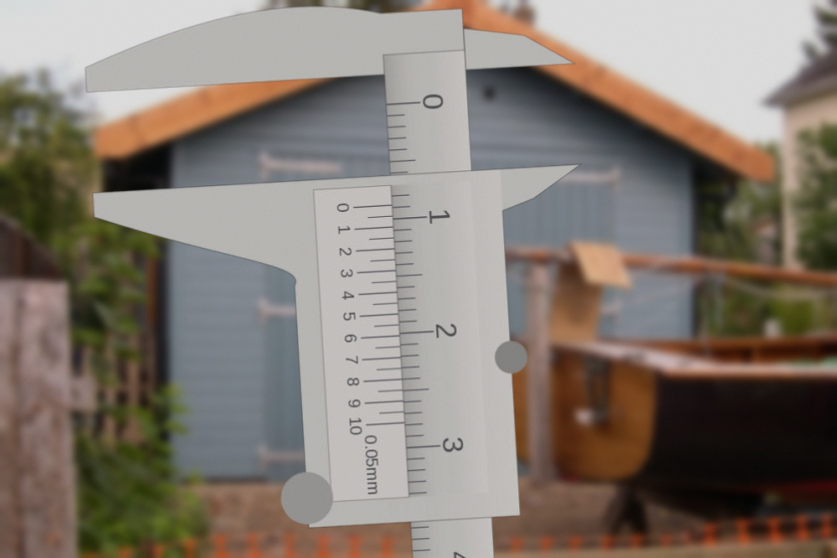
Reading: 8.8mm
